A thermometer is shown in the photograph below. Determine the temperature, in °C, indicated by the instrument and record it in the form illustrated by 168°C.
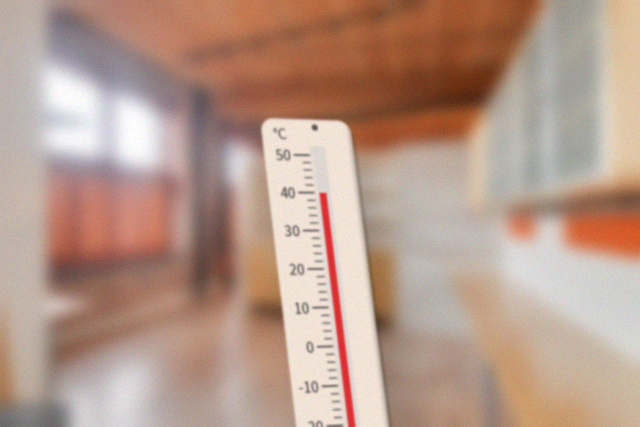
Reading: 40°C
